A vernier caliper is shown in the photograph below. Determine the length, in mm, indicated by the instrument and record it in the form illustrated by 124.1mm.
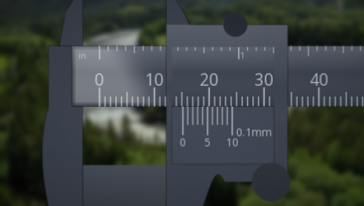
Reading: 15.2mm
